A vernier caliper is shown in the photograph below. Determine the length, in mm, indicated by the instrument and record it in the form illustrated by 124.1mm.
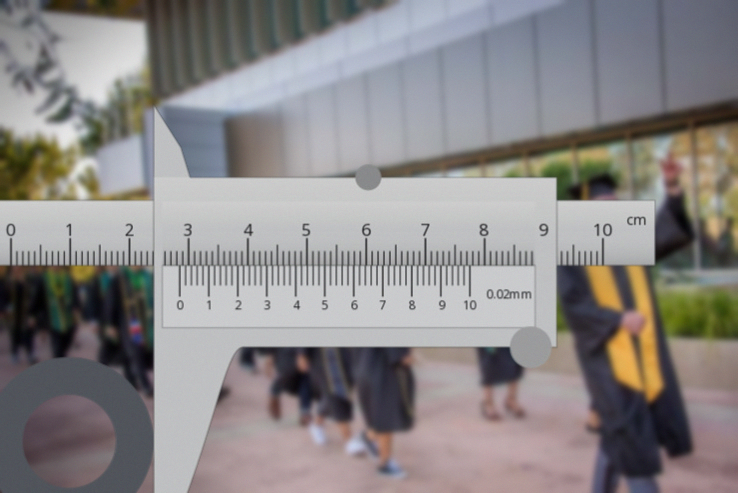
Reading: 28.5mm
